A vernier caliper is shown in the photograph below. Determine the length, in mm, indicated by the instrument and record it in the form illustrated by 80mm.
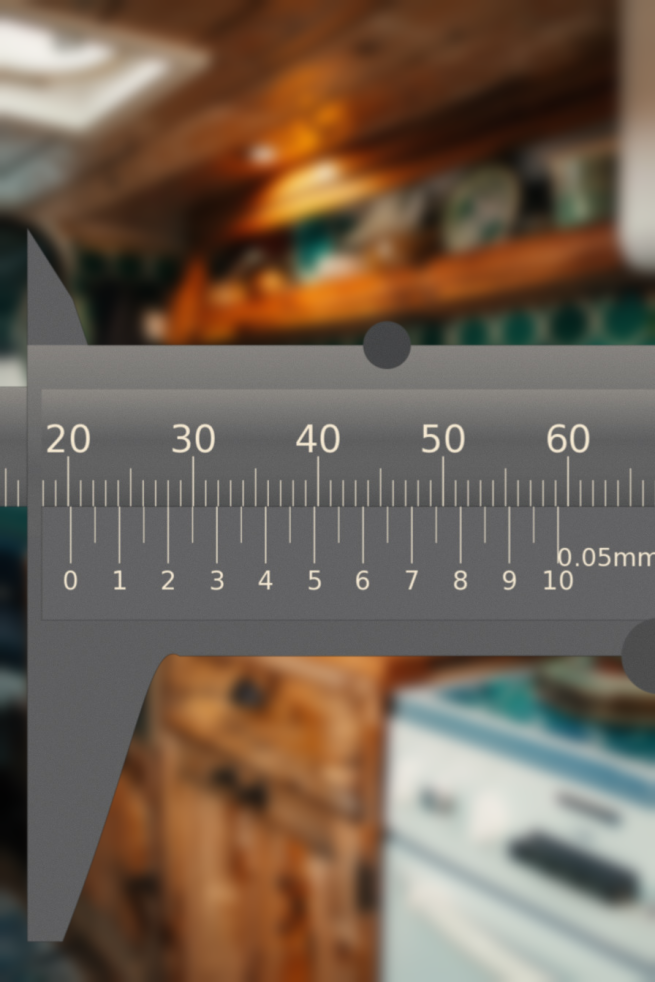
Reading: 20.2mm
